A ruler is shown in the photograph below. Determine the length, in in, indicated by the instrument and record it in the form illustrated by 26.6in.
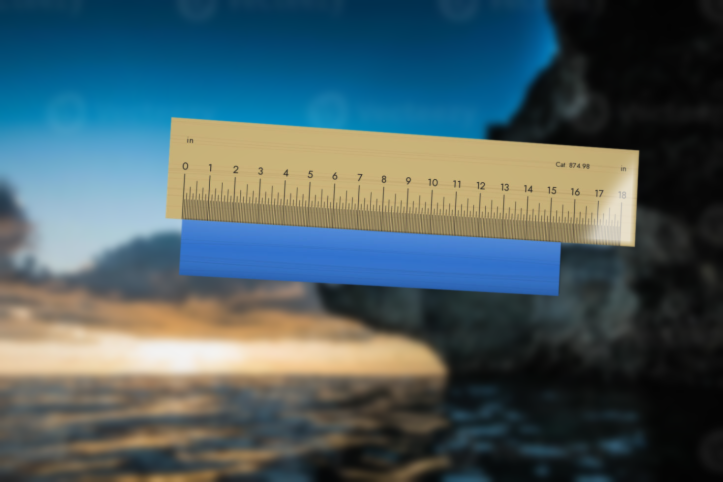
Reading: 15.5in
